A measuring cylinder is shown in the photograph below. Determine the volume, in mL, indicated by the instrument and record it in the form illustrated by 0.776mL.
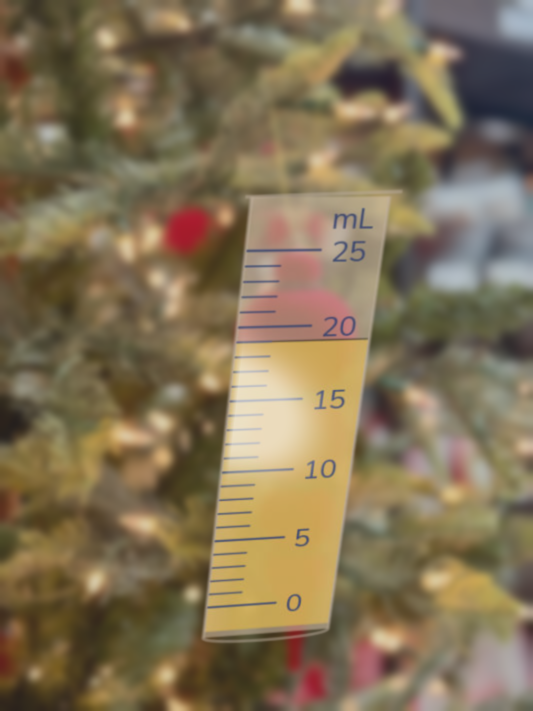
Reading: 19mL
